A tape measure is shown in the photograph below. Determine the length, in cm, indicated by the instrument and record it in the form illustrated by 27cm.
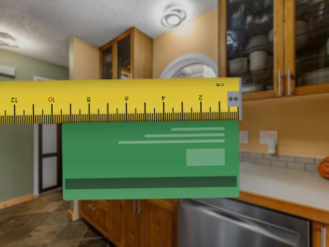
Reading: 9.5cm
